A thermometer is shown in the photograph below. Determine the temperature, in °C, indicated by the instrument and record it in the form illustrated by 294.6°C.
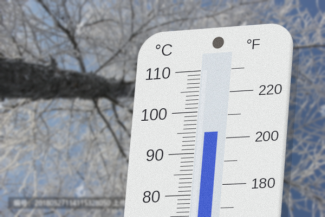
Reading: 95°C
